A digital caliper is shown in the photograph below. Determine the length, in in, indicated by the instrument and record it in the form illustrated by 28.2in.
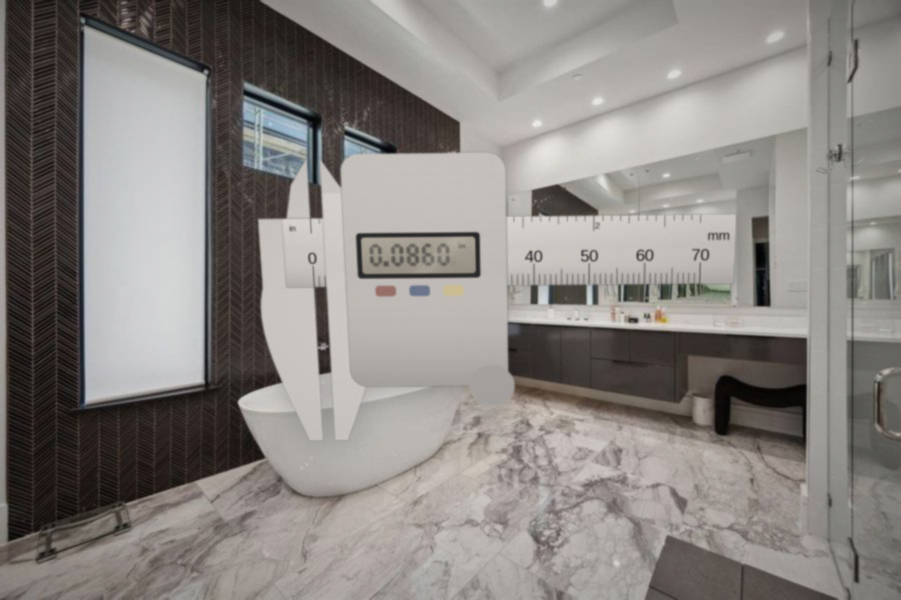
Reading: 0.0860in
